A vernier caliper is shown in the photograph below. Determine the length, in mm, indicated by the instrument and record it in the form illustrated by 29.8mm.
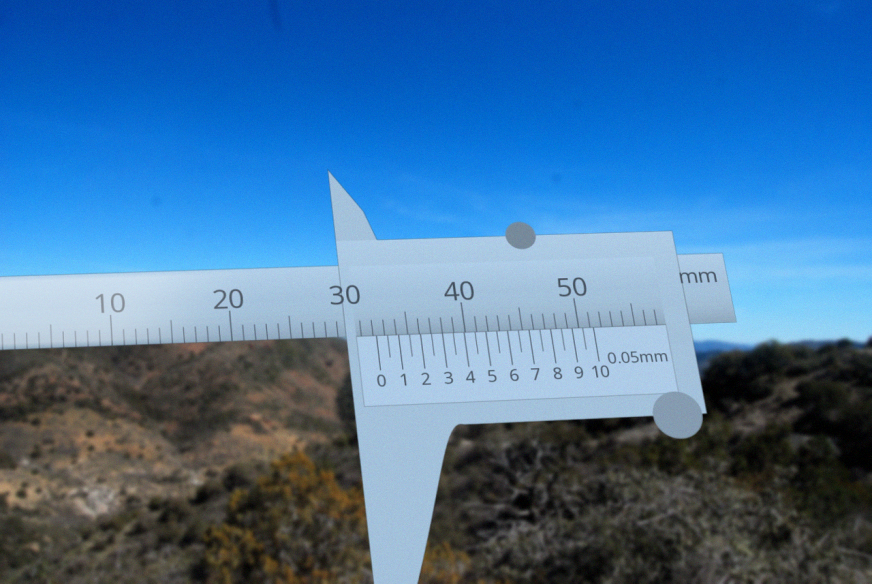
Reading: 32.3mm
